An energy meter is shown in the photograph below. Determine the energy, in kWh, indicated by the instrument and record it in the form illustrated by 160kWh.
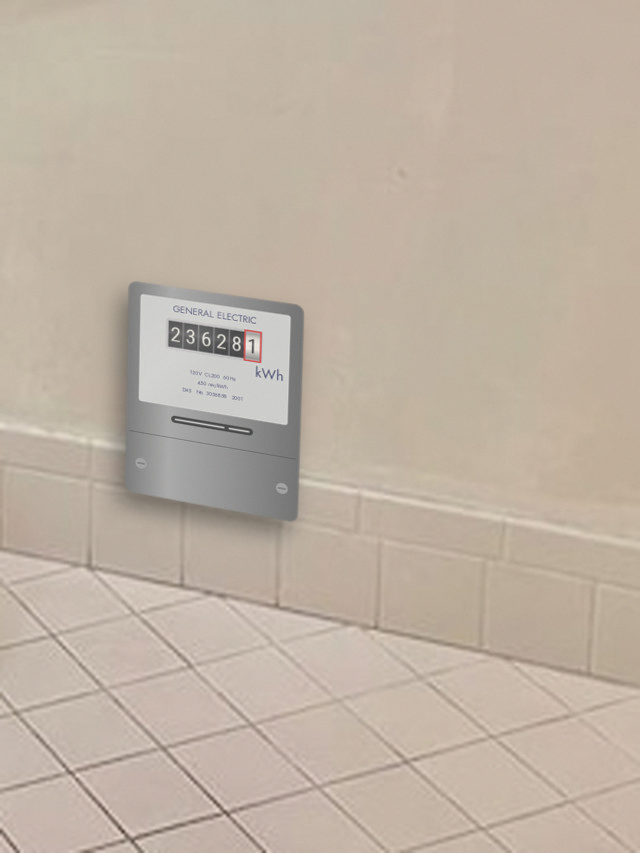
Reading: 23628.1kWh
